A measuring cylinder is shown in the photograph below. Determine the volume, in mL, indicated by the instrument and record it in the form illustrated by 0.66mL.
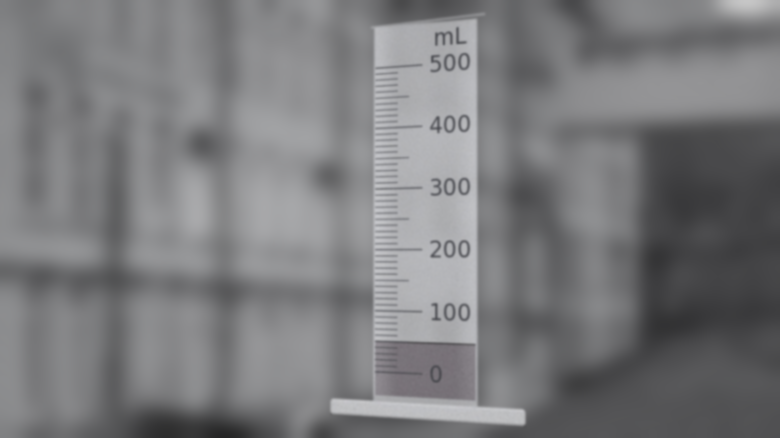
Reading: 50mL
